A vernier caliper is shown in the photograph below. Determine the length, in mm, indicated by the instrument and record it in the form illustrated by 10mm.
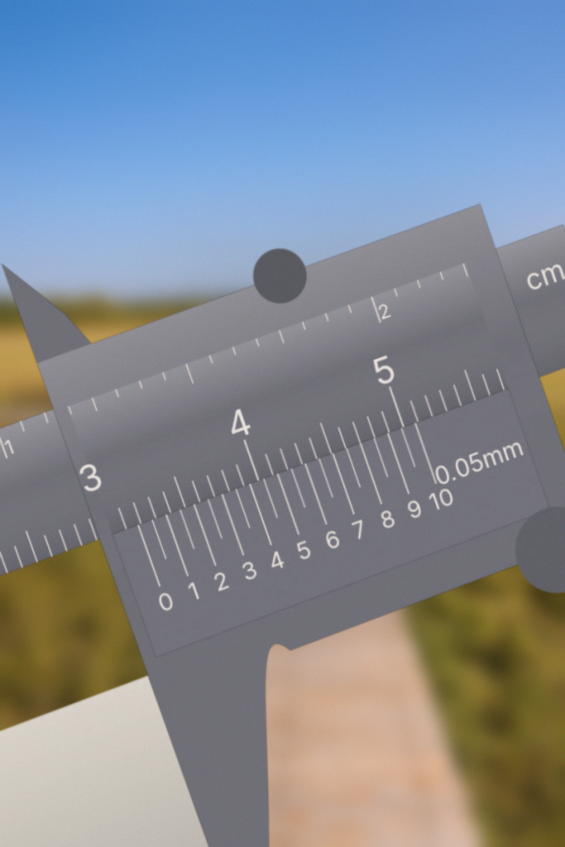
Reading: 31.8mm
